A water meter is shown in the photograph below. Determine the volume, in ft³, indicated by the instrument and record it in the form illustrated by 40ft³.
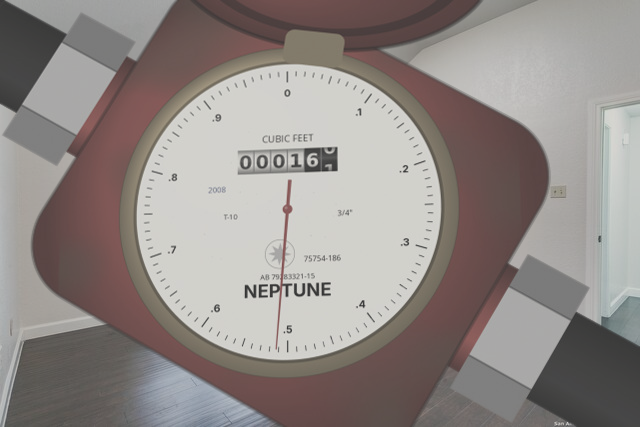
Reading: 160.51ft³
